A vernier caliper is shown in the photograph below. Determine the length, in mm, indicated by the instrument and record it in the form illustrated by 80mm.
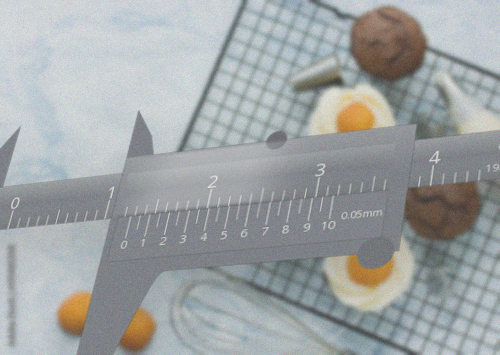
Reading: 12.6mm
